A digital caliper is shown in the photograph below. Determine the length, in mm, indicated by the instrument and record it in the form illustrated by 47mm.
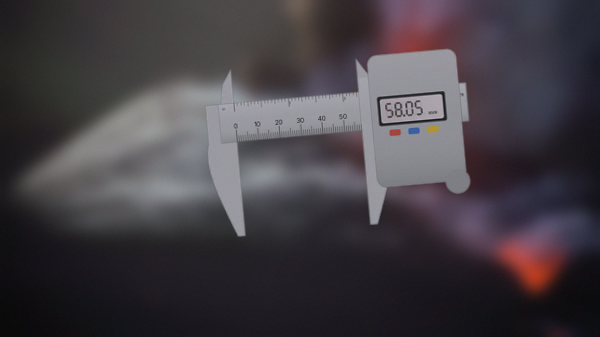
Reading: 58.05mm
